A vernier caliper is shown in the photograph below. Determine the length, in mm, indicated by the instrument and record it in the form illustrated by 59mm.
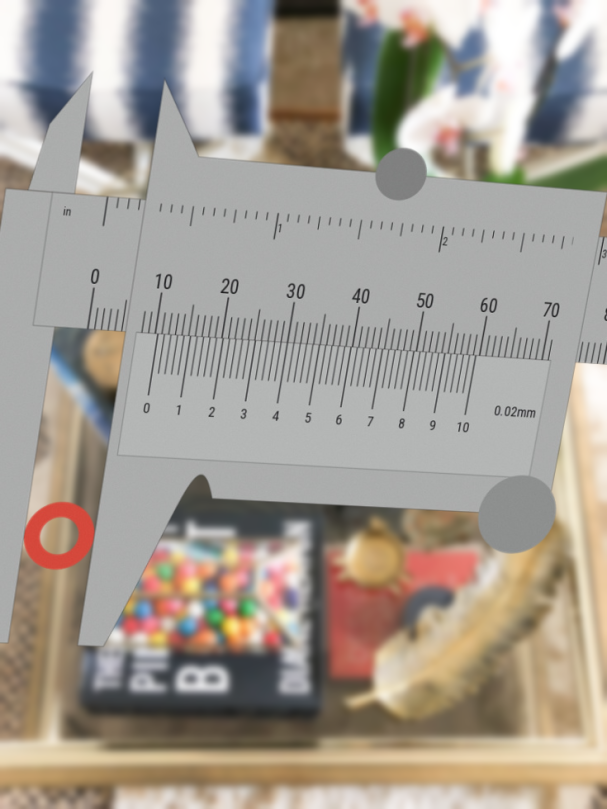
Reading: 10.4mm
